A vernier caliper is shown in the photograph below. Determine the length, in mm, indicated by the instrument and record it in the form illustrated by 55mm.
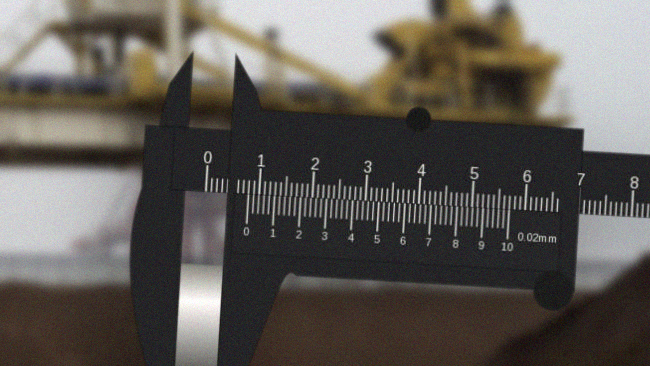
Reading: 8.0mm
